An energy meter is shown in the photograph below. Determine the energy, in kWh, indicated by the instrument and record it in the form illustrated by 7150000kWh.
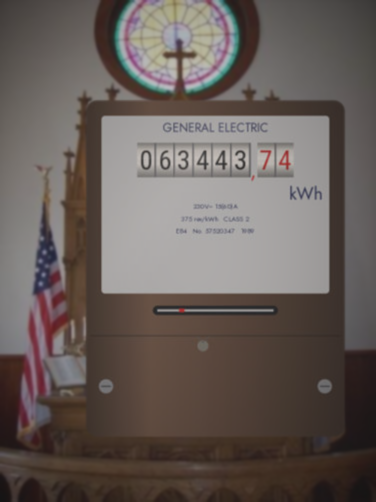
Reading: 63443.74kWh
